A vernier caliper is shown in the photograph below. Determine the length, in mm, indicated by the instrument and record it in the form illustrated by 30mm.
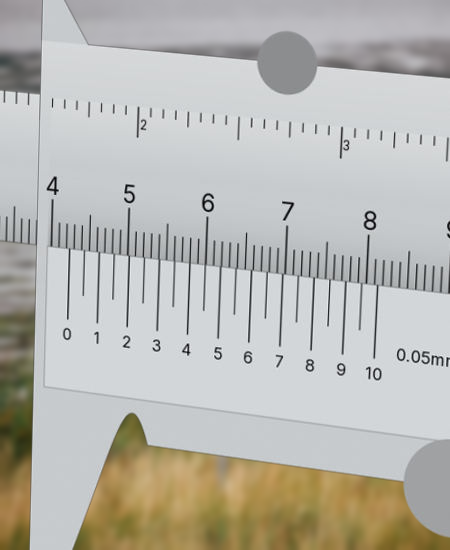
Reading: 42.4mm
